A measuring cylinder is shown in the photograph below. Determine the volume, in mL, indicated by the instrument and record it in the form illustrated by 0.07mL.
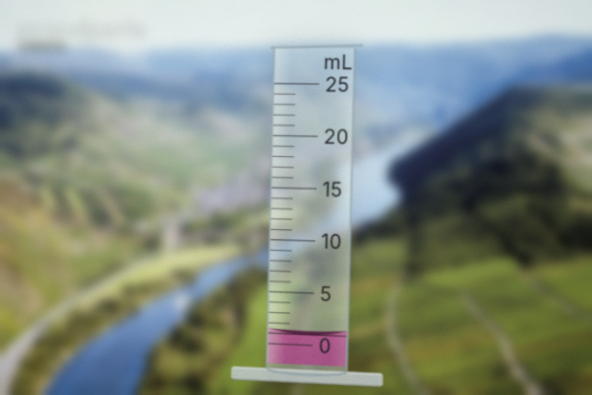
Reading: 1mL
